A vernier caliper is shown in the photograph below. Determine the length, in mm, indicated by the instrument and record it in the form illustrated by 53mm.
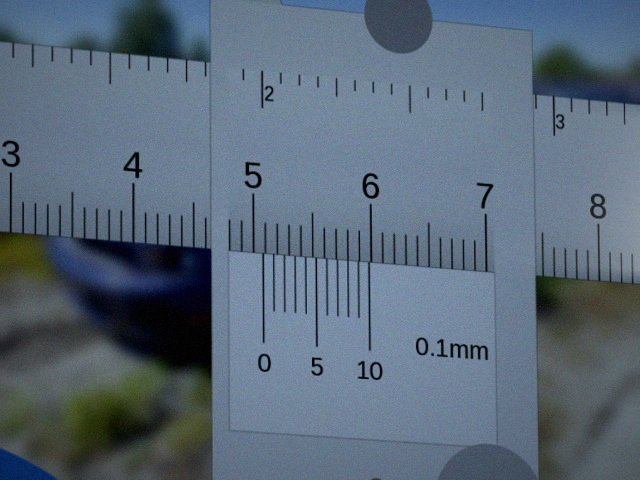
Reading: 50.8mm
